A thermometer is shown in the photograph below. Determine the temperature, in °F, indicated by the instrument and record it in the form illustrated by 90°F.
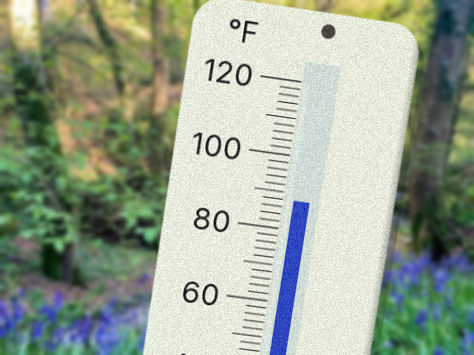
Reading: 88°F
